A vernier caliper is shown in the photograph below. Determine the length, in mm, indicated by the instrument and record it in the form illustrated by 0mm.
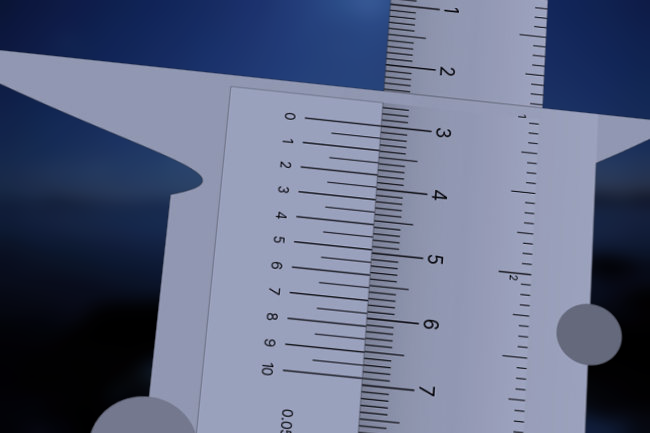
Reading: 30.0mm
